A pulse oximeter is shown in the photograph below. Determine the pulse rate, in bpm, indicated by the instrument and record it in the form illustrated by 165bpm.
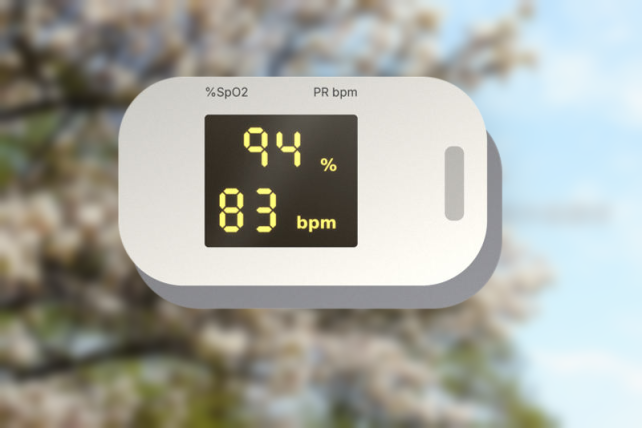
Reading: 83bpm
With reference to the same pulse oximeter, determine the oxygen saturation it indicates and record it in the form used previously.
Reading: 94%
